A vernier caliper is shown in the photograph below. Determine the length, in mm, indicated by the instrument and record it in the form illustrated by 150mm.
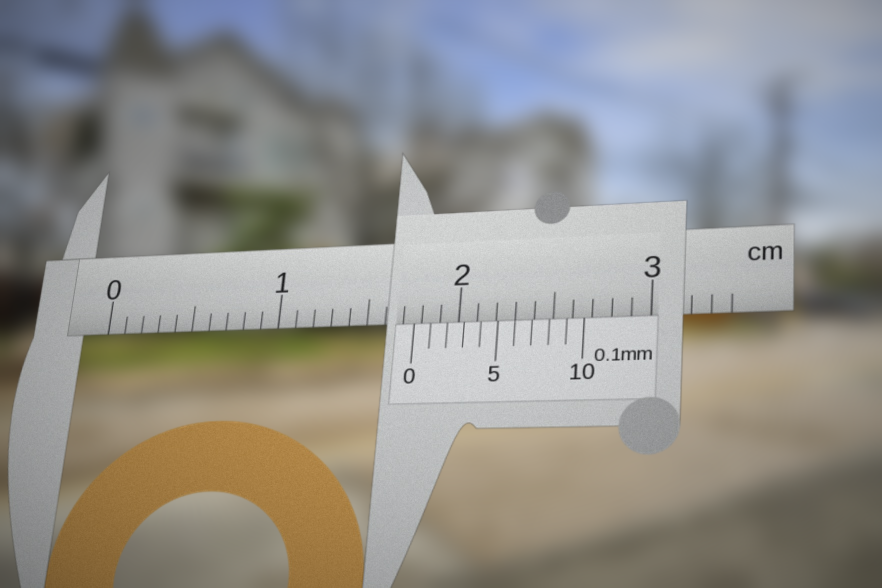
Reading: 17.6mm
